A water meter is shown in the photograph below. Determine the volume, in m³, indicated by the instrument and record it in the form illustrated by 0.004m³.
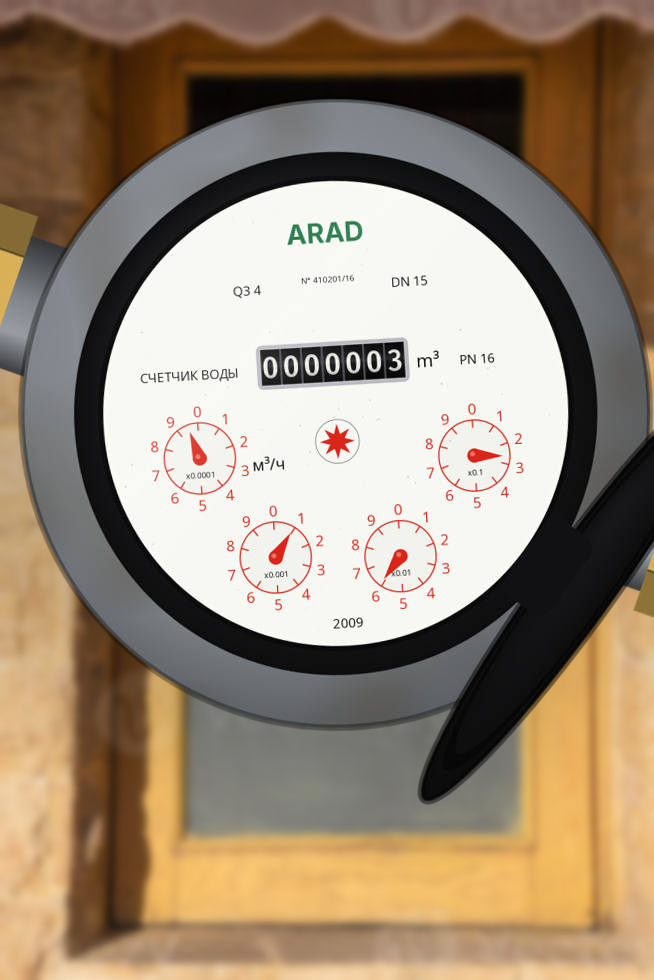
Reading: 3.2609m³
